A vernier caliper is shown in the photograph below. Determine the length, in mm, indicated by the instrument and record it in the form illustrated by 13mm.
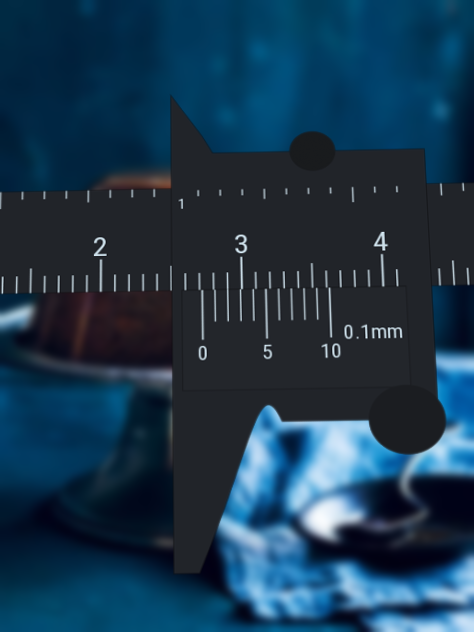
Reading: 27.2mm
